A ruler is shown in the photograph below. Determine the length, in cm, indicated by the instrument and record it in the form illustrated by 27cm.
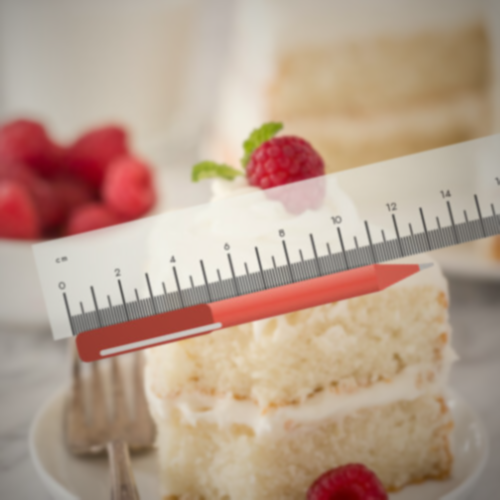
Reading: 13cm
